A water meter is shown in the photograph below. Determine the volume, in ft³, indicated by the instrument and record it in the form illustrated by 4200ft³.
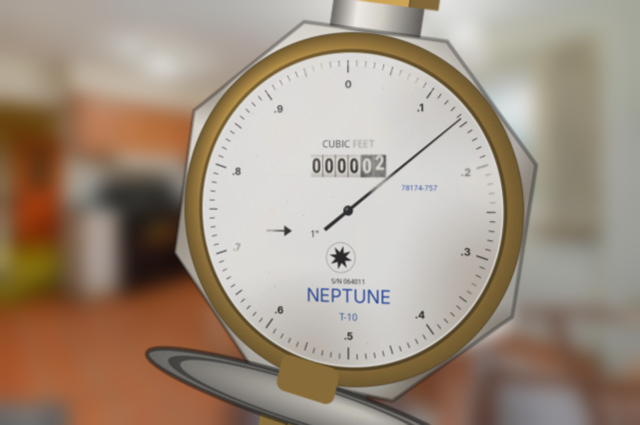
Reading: 2.14ft³
